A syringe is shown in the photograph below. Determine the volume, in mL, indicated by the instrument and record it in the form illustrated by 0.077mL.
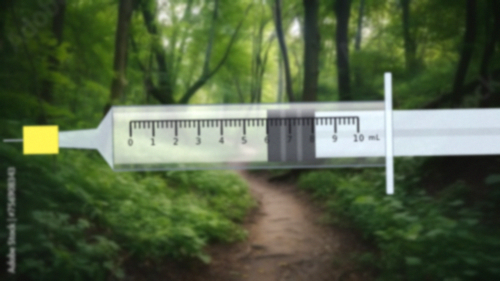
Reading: 6mL
